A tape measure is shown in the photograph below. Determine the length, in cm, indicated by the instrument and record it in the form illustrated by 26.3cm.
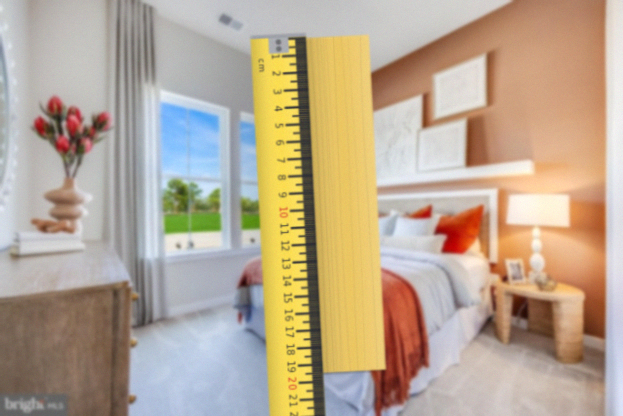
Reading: 19.5cm
